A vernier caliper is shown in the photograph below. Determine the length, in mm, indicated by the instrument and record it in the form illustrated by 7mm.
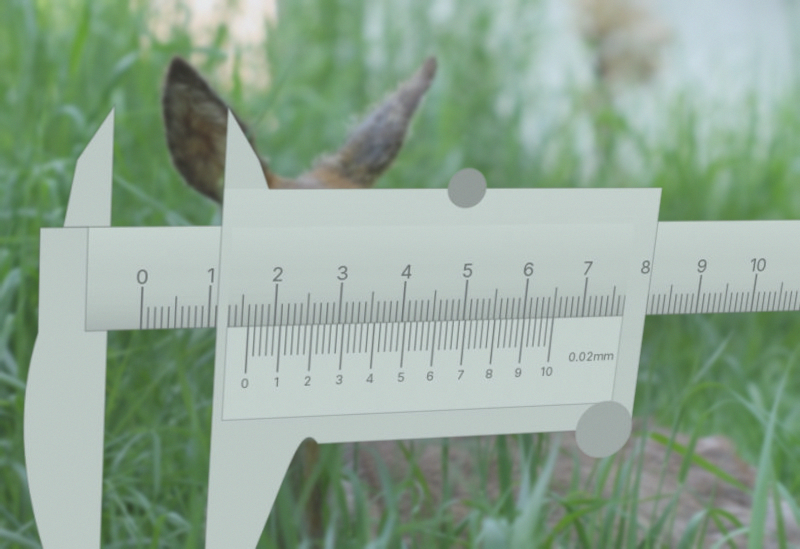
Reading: 16.0mm
